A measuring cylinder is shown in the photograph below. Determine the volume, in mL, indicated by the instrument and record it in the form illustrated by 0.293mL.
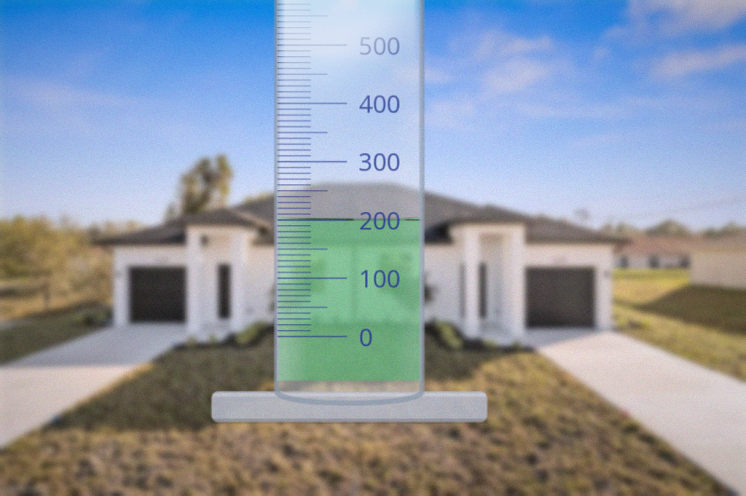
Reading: 200mL
